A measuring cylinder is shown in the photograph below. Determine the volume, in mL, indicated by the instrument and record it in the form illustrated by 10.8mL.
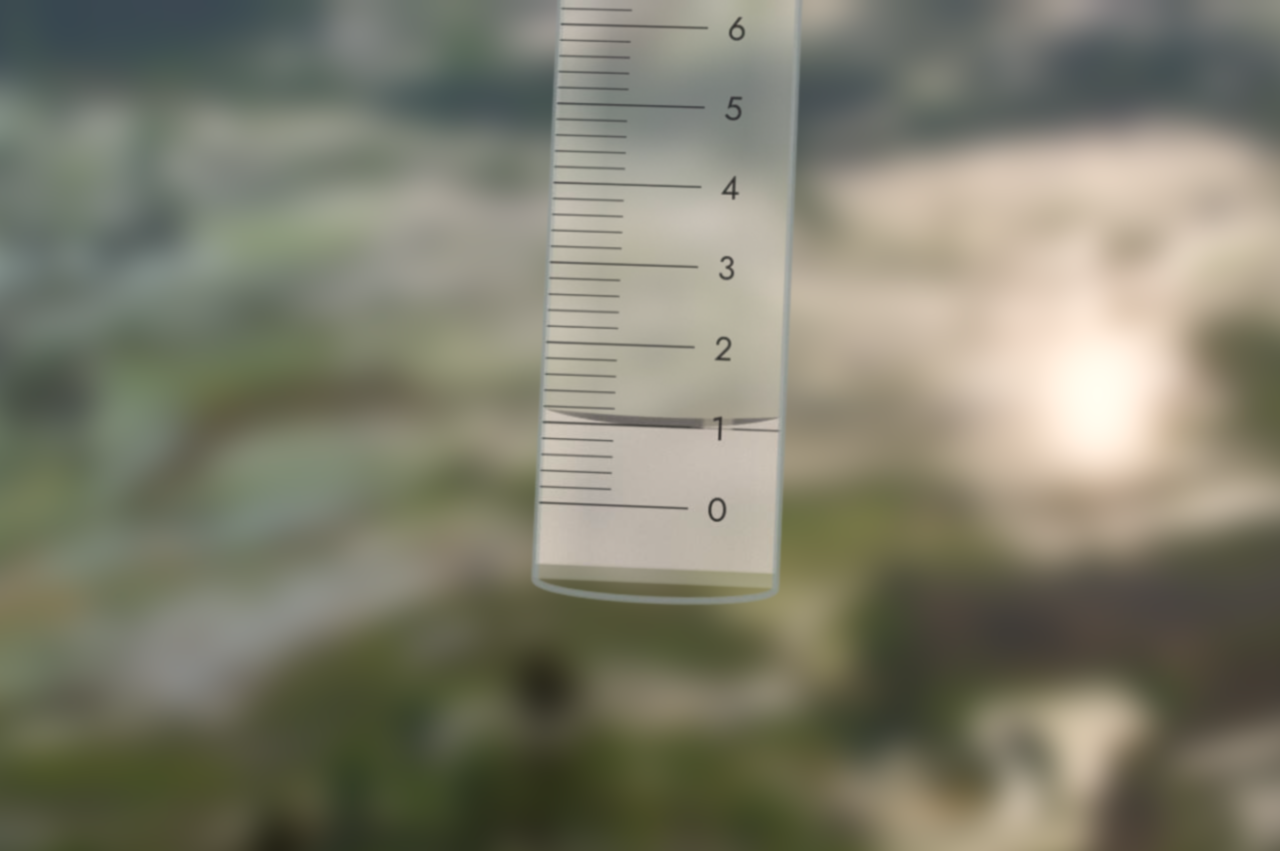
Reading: 1mL
